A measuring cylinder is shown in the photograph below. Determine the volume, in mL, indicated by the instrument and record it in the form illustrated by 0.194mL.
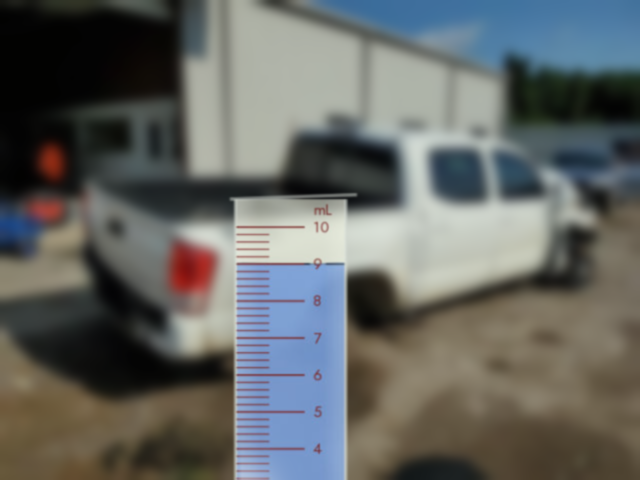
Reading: 9mL
